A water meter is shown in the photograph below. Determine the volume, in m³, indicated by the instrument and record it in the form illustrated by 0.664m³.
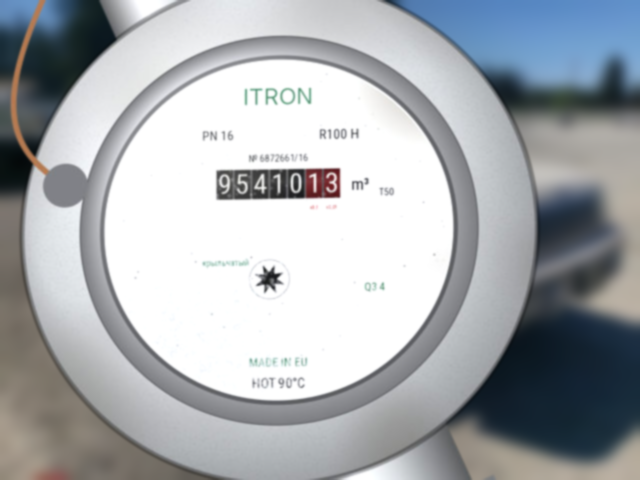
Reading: 95410.13m³
